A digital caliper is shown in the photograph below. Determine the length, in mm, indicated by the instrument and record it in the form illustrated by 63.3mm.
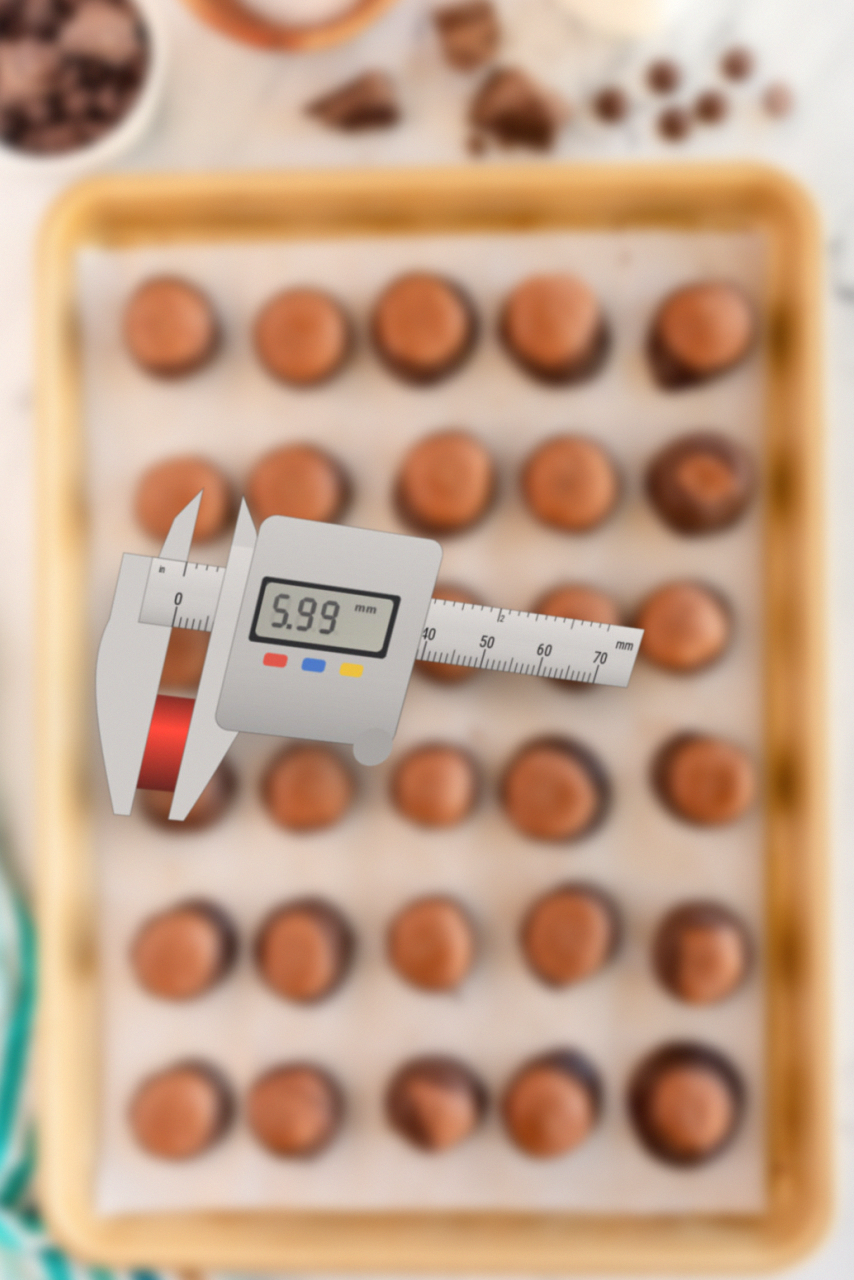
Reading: 5.99mm
